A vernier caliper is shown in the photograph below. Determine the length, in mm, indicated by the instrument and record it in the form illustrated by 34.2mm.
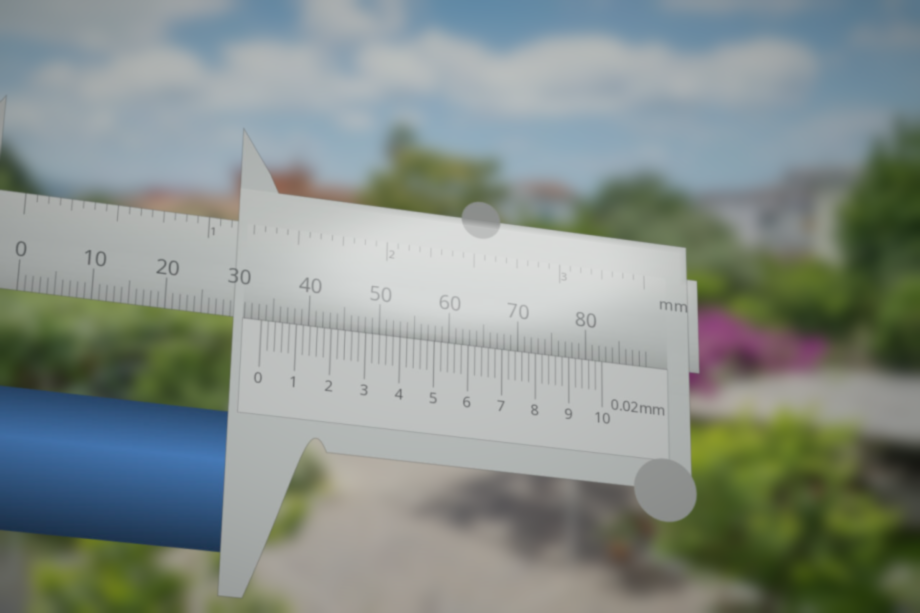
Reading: 33.4mm
